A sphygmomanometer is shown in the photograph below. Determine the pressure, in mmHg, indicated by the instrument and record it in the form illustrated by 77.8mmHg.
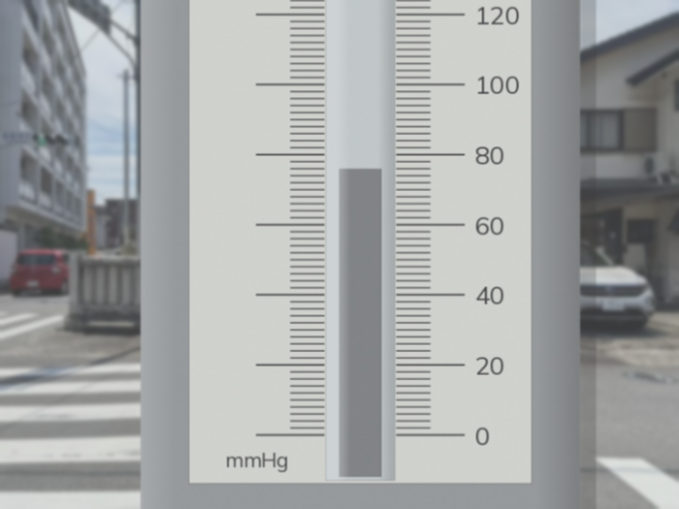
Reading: 76mmHg
